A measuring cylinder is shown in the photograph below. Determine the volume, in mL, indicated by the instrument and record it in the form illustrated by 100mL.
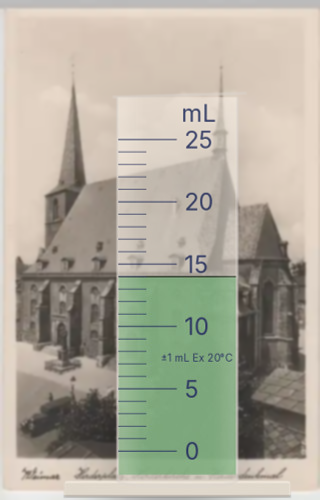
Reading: 14mL
